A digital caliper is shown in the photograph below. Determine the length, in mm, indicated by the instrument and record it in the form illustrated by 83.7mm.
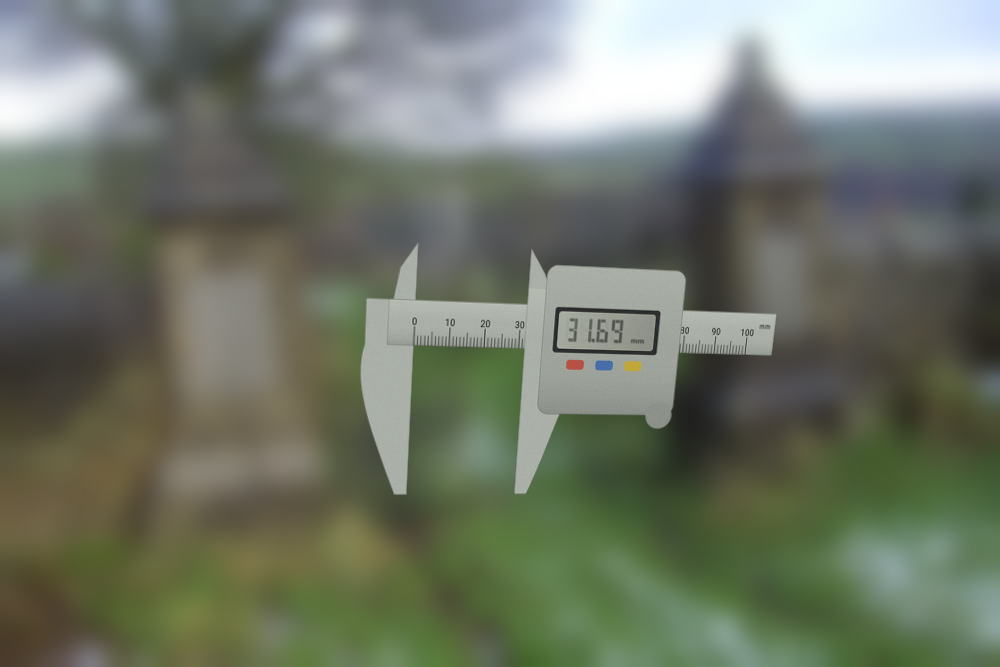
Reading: 31.69mm
